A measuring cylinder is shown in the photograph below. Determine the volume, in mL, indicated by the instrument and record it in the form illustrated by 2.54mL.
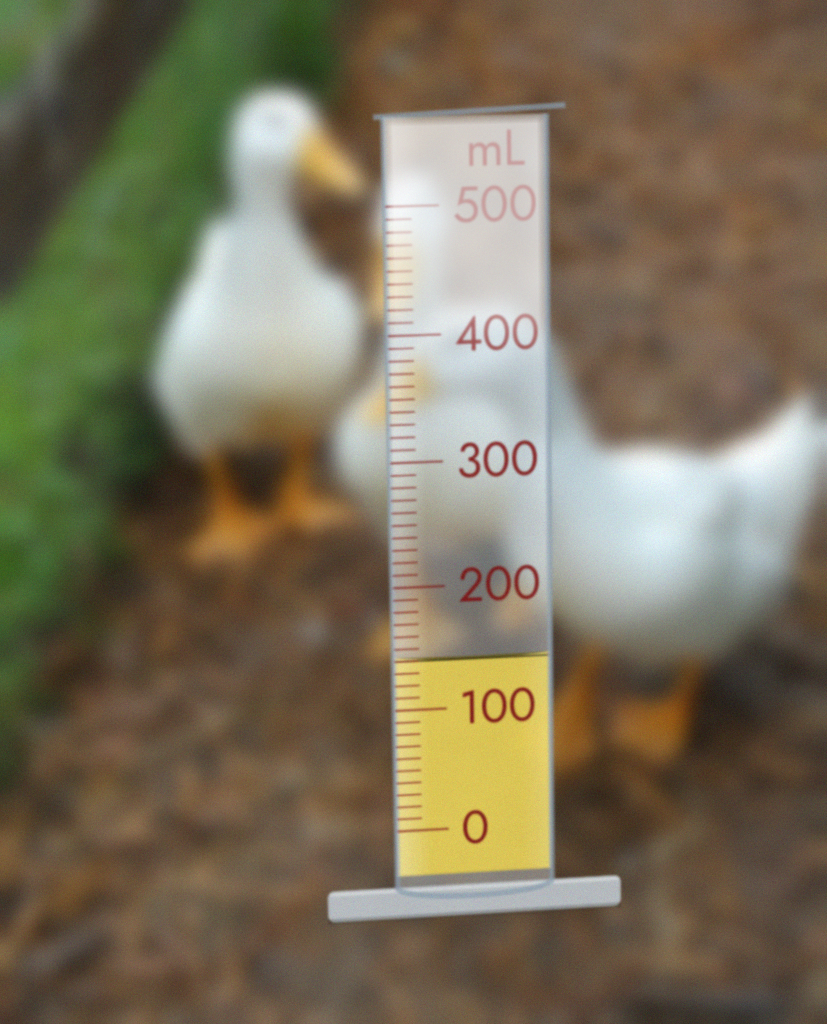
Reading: 140mL
